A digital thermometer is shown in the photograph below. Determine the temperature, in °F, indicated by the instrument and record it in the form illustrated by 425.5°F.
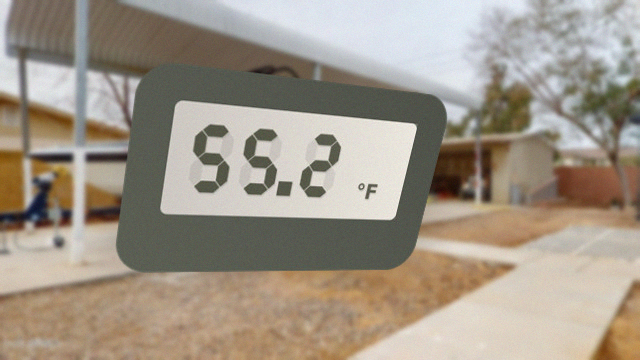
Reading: 55.2°F
